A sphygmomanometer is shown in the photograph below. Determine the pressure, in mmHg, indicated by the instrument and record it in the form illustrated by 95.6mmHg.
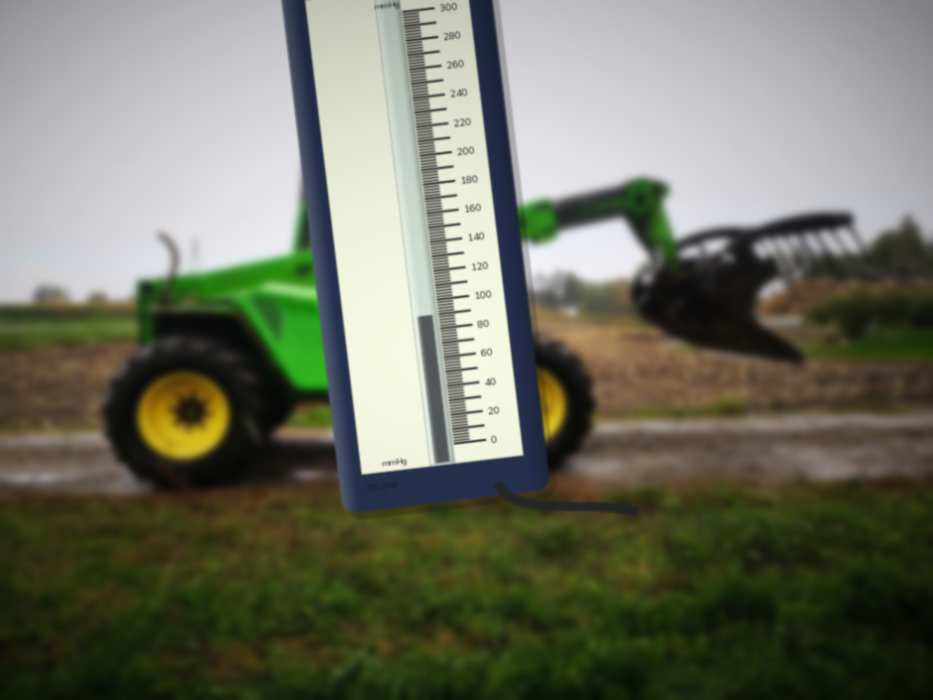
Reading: 90mmHg
